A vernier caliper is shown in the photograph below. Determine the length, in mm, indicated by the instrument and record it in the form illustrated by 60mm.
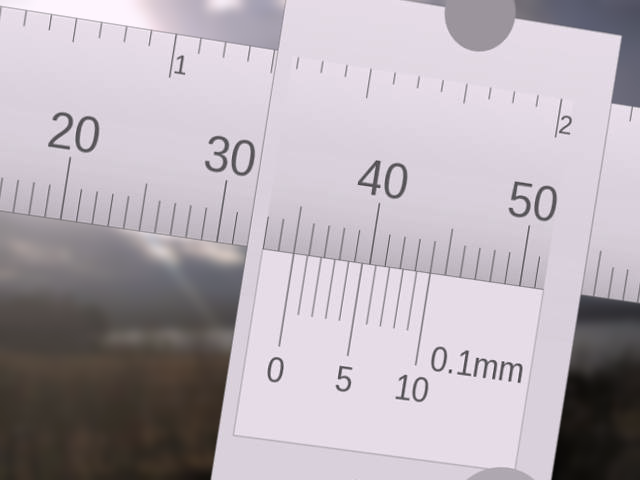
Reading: 35.0mm
